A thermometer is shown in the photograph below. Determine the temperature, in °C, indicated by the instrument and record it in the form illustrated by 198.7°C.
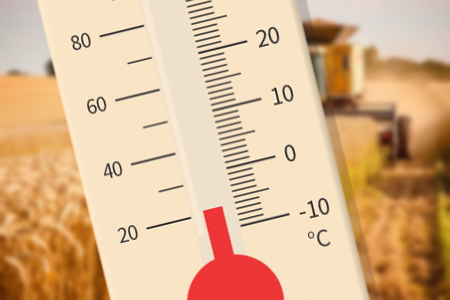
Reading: -6°C
